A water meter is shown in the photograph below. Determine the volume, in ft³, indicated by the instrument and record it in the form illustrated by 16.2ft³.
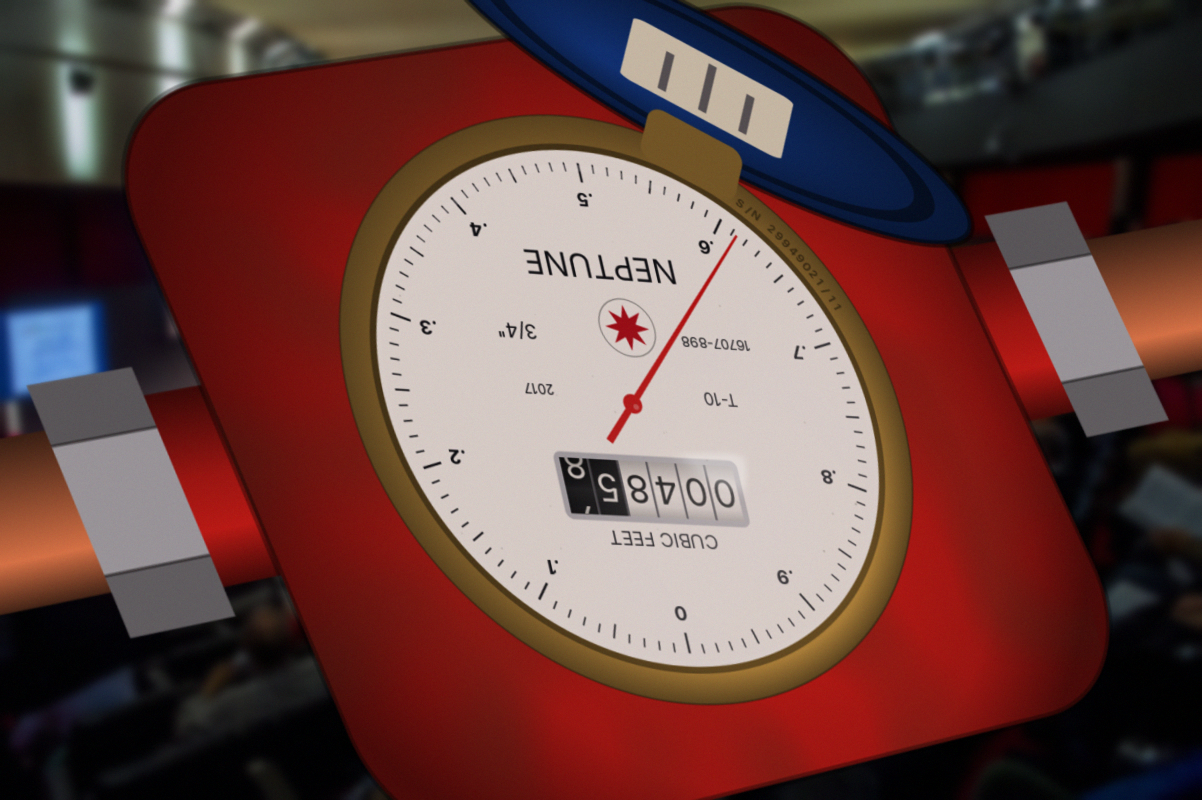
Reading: 4857.61ft³
